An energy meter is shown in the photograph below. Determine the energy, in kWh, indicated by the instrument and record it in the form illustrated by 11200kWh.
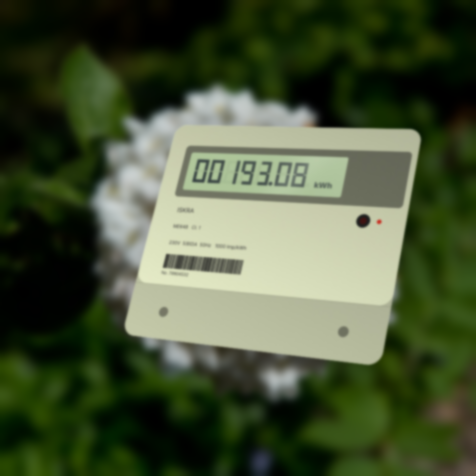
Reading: 193.08kWh
